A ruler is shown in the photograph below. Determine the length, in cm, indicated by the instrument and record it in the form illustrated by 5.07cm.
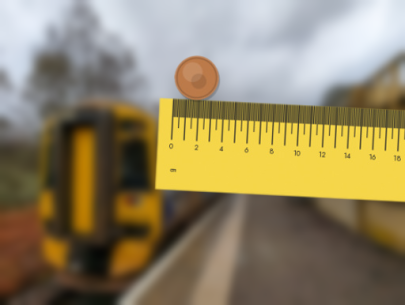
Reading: 3.5cm
